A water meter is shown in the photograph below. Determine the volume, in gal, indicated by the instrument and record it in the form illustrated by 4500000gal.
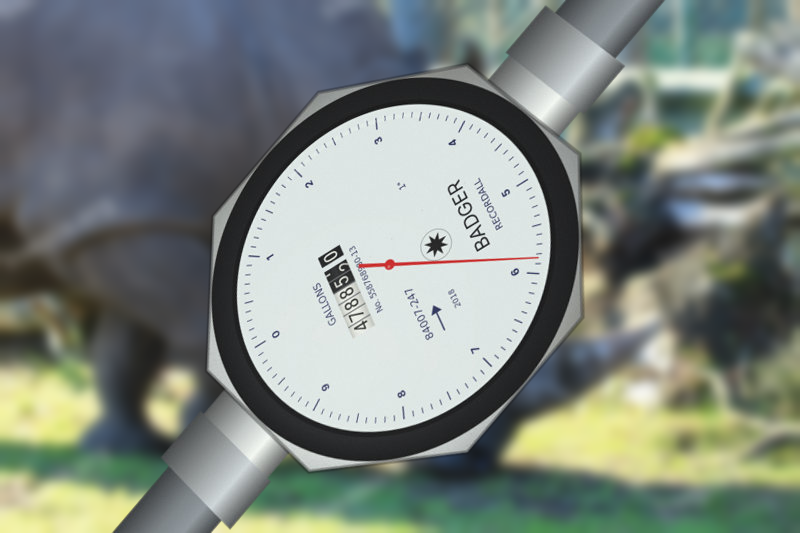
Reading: 4788515.8gal
